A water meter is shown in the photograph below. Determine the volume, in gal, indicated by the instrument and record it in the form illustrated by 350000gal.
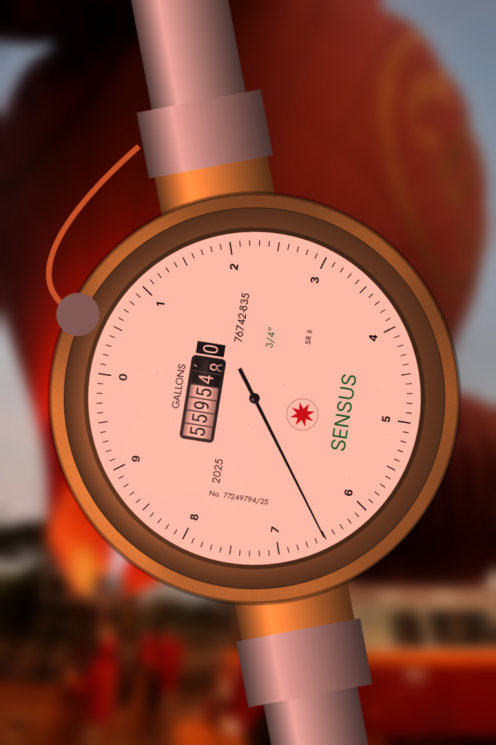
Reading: 5595476.5gal
